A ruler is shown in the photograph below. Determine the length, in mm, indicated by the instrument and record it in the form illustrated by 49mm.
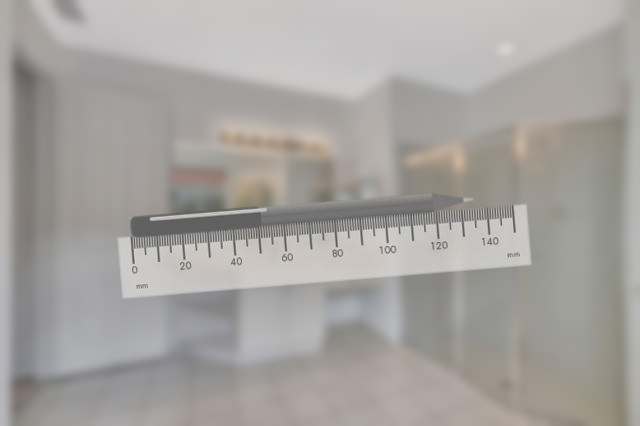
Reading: 135mm
